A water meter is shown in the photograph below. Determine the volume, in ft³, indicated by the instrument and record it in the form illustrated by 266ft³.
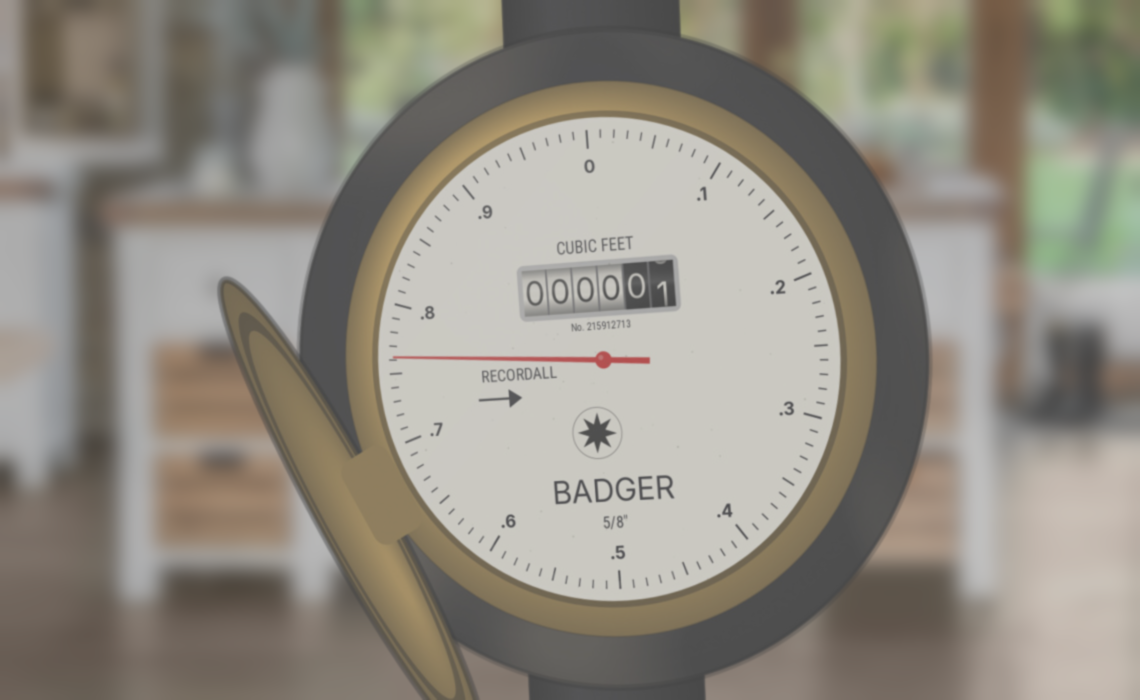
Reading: 0.76ft³
